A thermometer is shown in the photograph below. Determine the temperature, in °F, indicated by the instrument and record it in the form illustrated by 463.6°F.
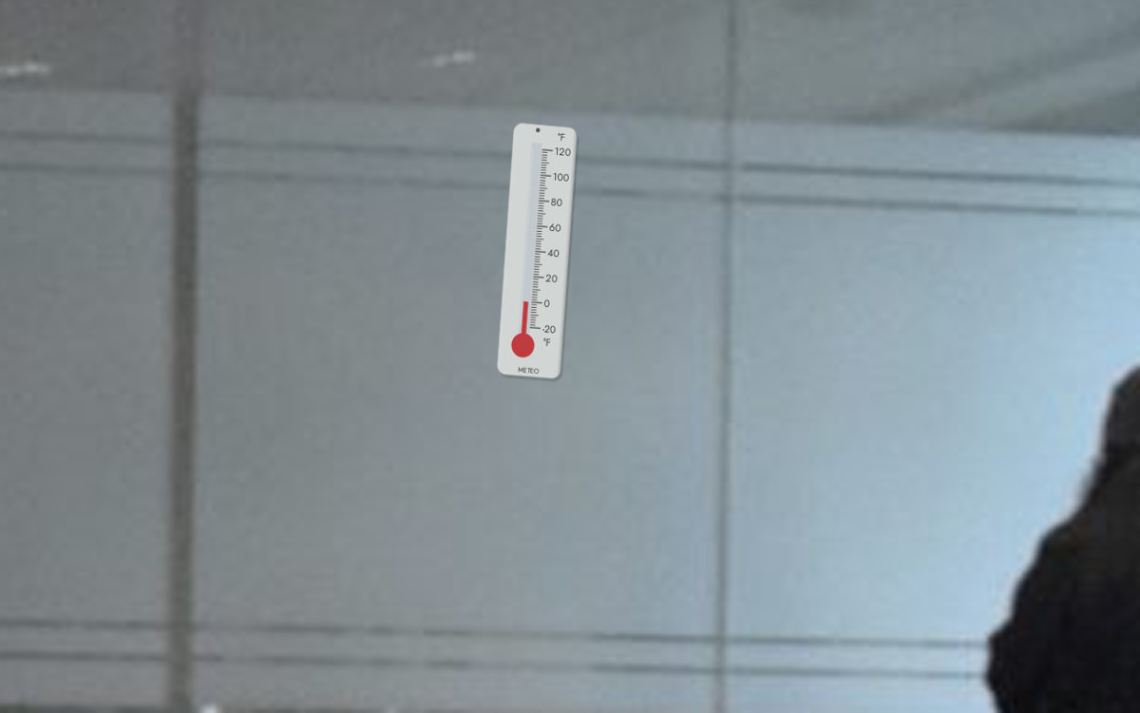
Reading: 0°F
